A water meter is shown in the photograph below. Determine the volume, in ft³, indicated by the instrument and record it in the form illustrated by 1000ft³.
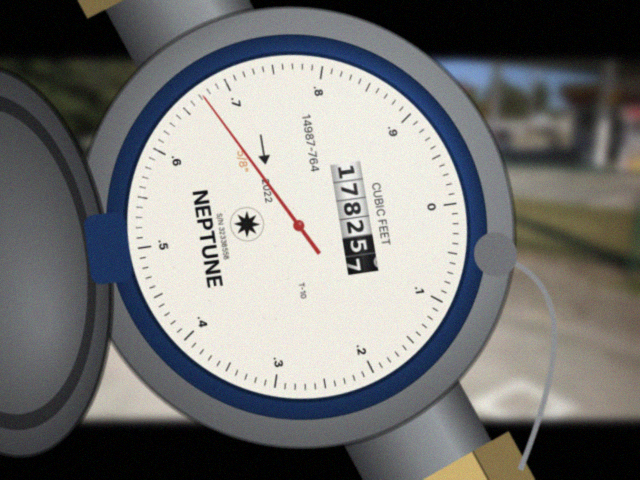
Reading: 178256.67ft³
